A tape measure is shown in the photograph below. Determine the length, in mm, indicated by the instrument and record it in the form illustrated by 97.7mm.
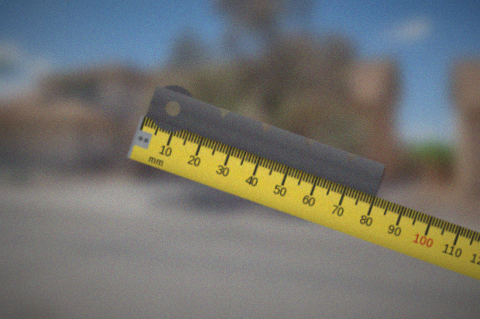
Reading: 80mm
